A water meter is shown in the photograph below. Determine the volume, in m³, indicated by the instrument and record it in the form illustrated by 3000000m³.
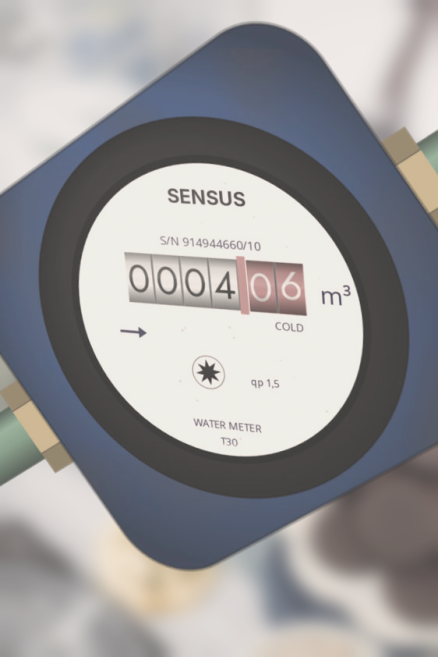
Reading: 4.06m³
